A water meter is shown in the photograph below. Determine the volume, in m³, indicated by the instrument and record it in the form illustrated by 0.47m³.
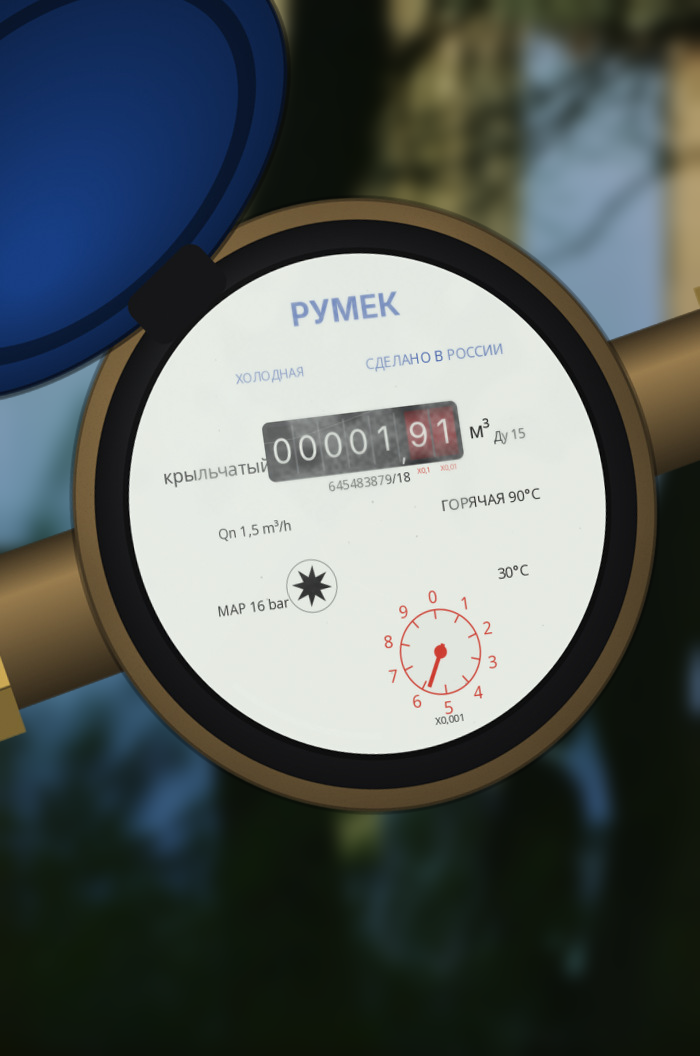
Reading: 1.915m³
